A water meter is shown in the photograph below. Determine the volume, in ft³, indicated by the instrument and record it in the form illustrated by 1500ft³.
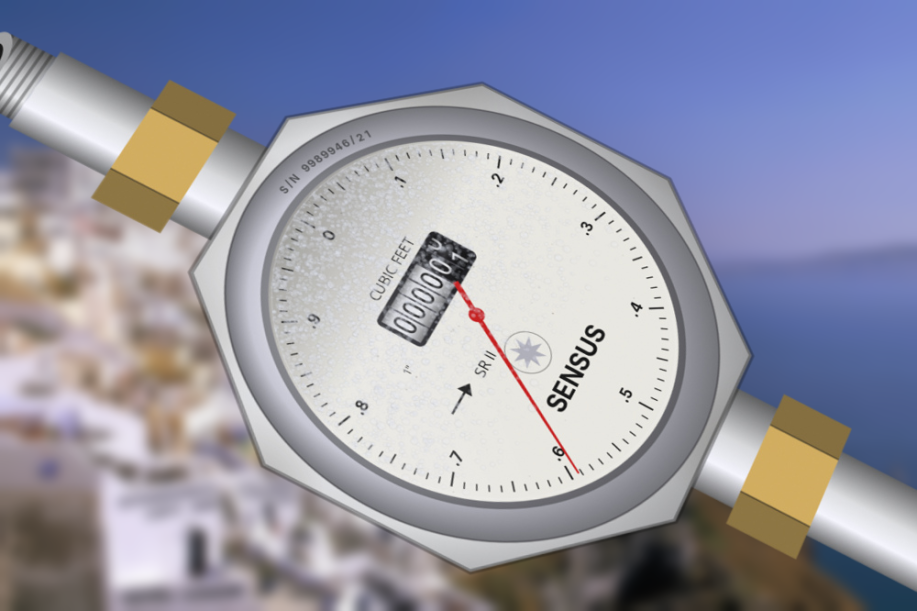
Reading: 0.59ft³
